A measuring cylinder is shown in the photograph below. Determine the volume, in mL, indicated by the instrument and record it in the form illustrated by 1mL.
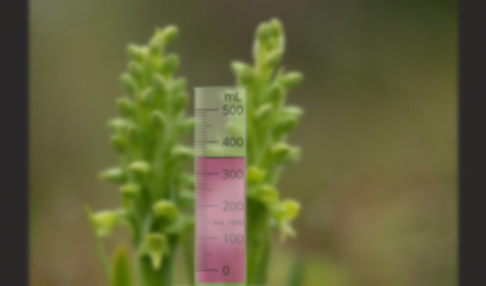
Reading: 350mL
